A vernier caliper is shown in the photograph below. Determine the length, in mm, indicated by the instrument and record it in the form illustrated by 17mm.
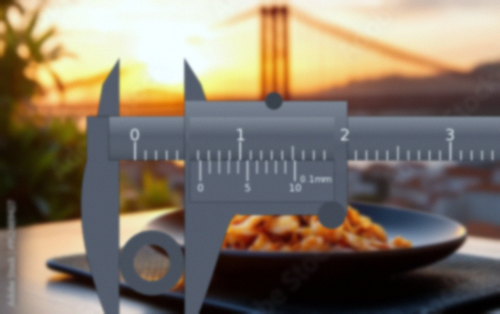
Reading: 6.2mm
